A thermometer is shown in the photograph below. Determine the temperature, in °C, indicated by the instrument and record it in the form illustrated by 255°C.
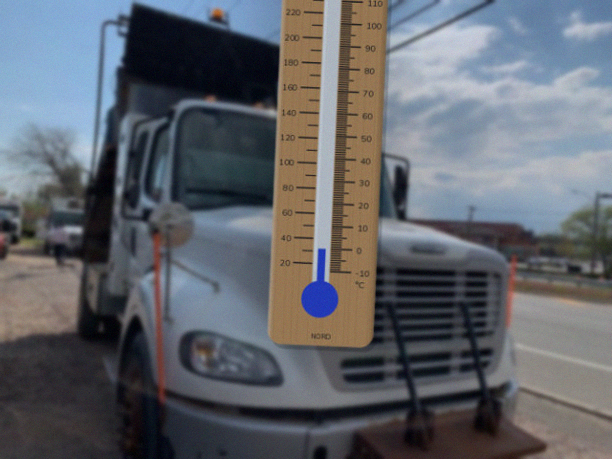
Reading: 0°C
